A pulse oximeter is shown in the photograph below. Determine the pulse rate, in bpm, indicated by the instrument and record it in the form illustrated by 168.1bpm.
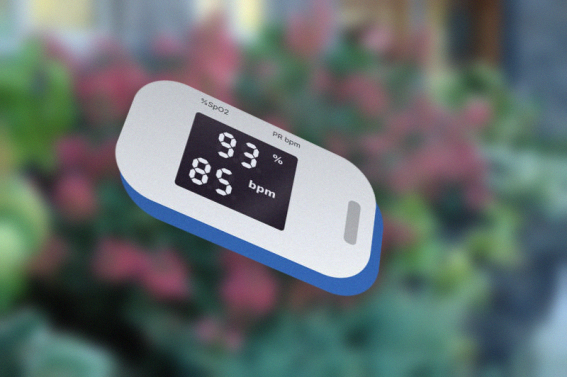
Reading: 85bpm
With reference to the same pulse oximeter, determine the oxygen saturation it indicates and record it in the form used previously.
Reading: 93%
